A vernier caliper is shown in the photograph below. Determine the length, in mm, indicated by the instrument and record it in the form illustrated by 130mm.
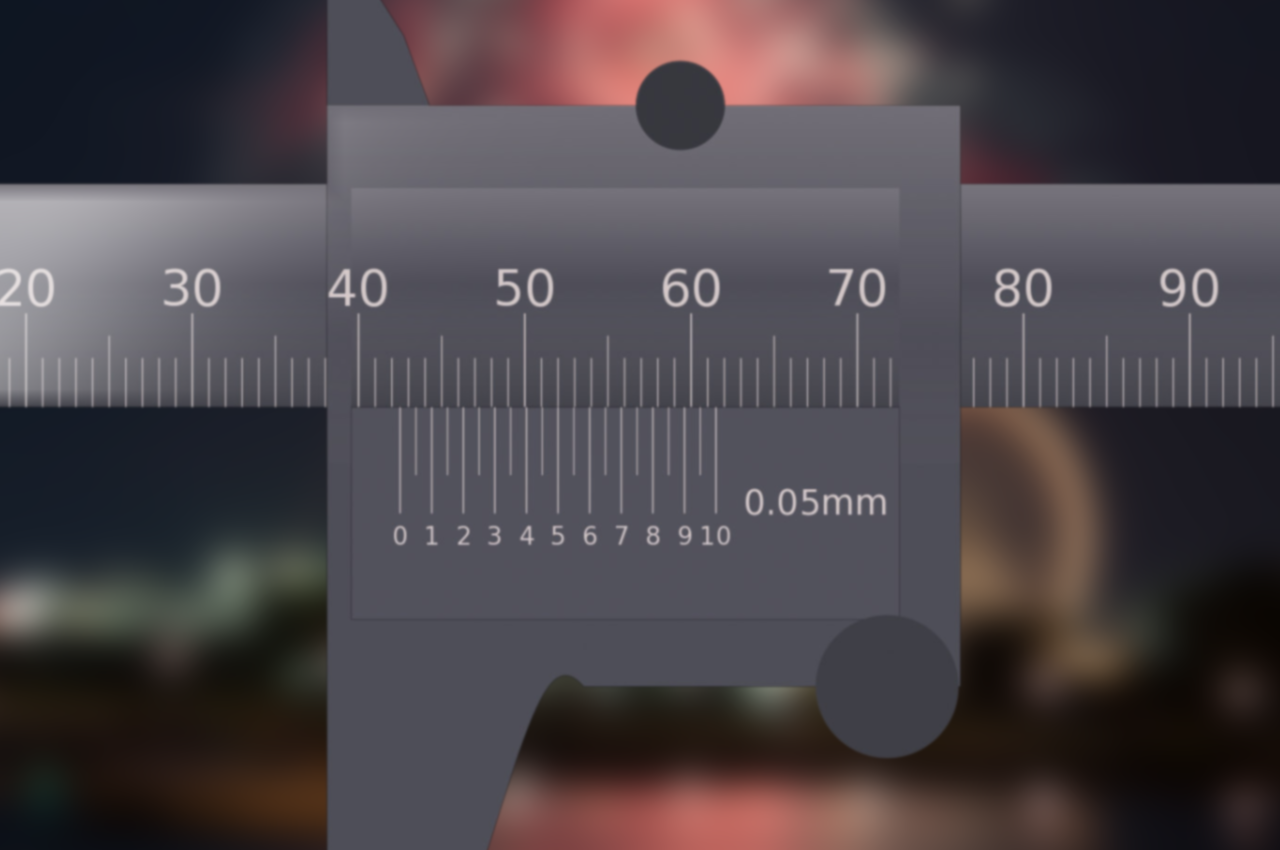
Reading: 42.5mm
